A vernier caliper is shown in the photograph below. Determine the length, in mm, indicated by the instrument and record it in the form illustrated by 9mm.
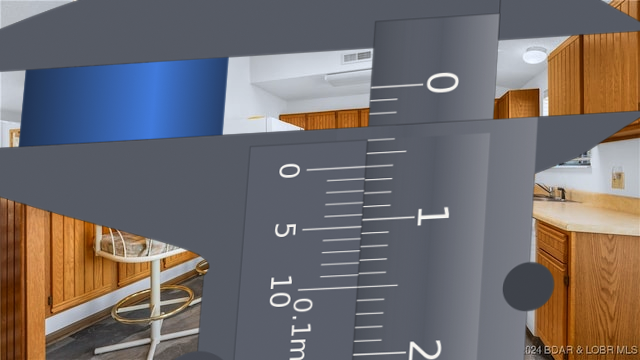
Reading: 6.0mm
